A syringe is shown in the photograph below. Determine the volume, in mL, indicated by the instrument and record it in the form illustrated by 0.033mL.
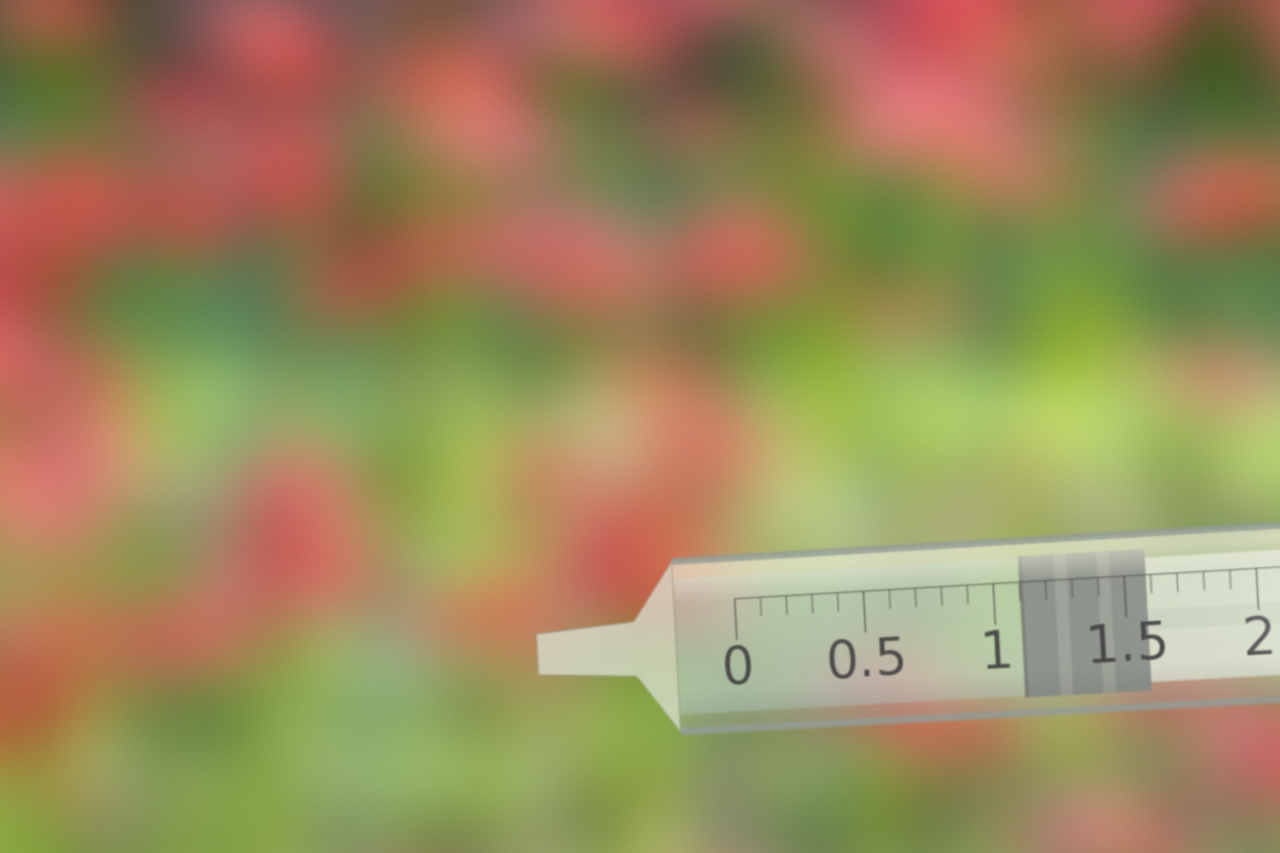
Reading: 1.1mL
